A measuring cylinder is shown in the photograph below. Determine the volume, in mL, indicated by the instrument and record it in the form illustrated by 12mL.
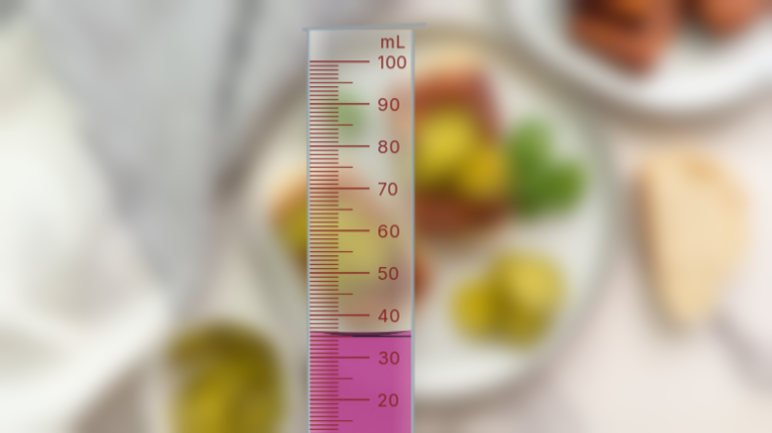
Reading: 35mL
